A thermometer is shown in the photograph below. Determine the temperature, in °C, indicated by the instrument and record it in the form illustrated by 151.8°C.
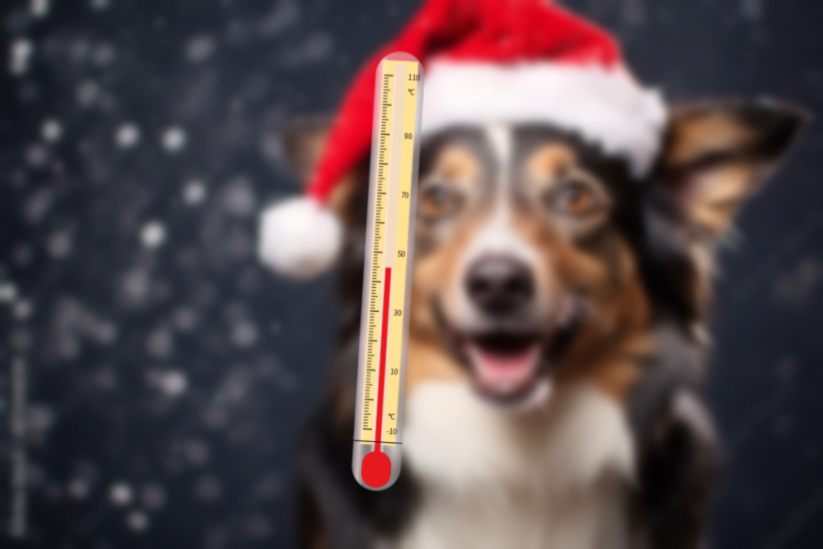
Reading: 45°C
